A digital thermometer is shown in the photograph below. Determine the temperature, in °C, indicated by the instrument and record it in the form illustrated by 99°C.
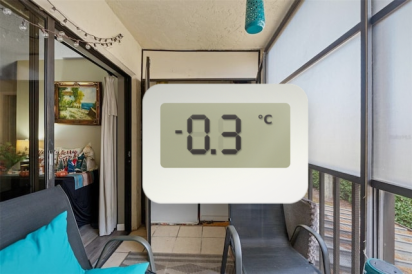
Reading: -0.3°C
